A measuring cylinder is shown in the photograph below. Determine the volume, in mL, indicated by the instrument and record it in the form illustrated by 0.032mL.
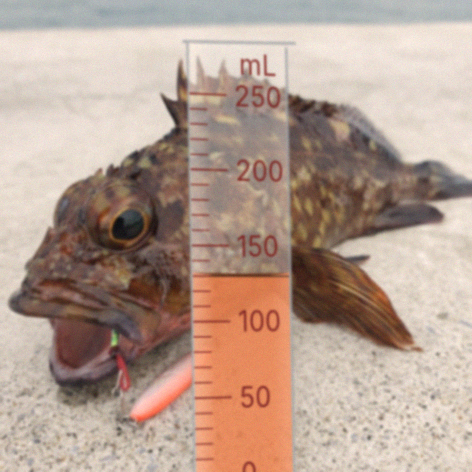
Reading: 130mL
